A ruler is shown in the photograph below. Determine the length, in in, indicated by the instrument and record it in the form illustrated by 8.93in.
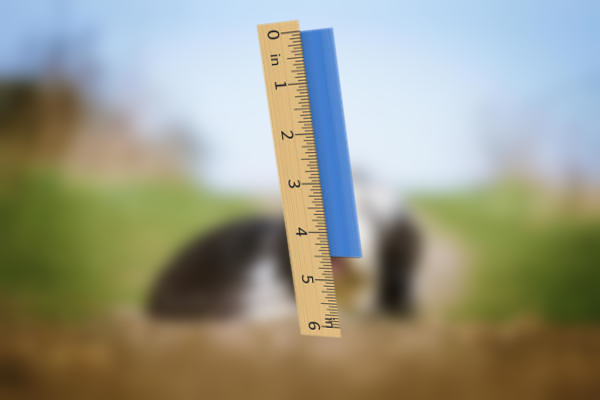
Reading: 4.5in
